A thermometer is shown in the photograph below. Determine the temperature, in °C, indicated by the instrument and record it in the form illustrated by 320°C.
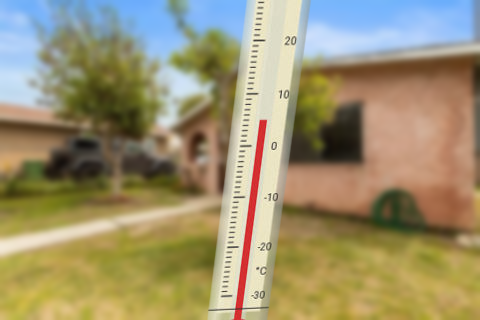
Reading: 5°C
